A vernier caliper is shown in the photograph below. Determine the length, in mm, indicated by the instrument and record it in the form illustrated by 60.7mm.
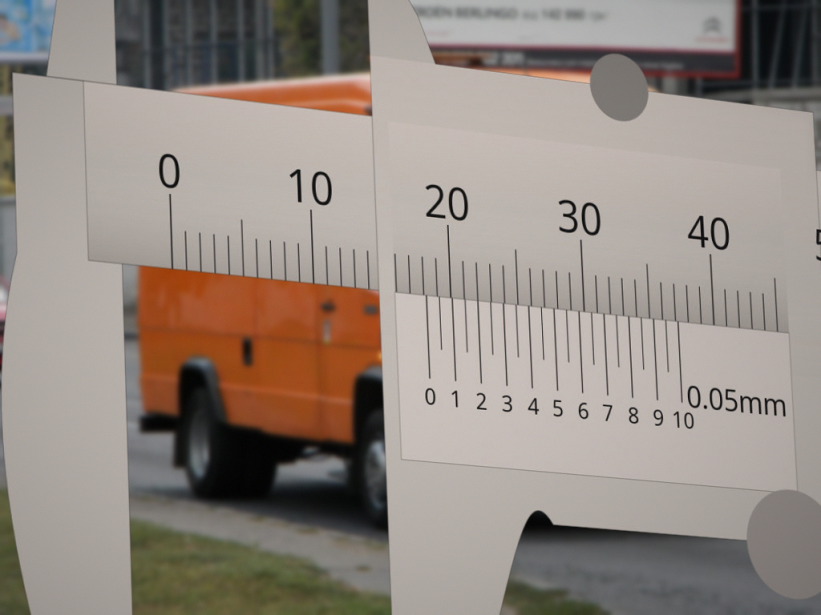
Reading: 18.2mm
